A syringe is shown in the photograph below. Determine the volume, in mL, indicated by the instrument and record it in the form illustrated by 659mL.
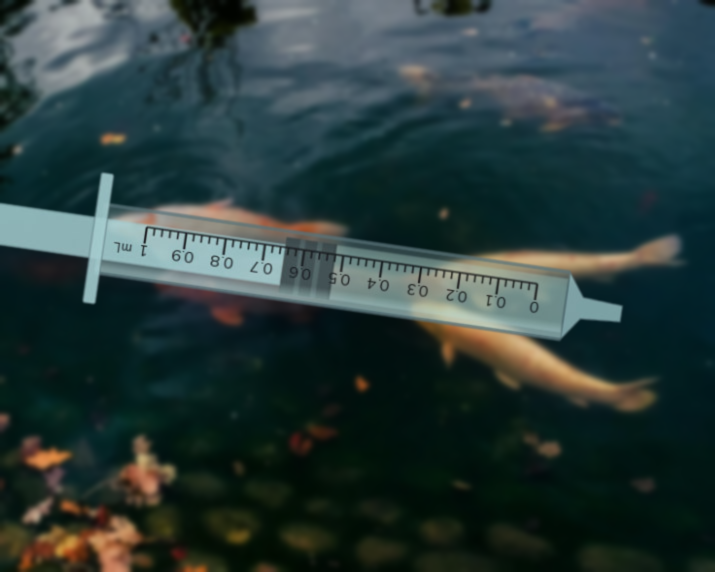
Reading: 0.52mL
